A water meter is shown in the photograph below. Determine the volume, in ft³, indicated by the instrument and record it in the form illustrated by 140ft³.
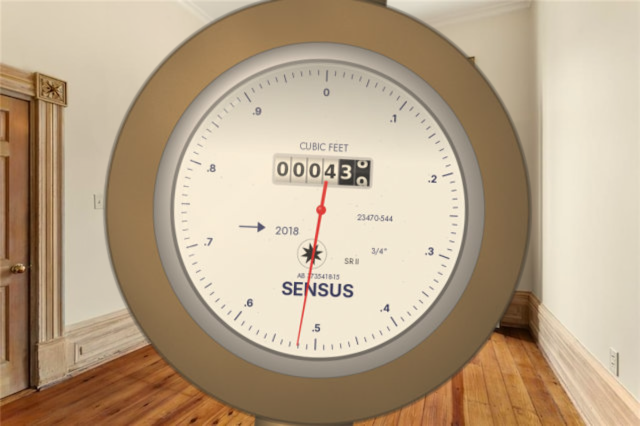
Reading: 438.52ft³
